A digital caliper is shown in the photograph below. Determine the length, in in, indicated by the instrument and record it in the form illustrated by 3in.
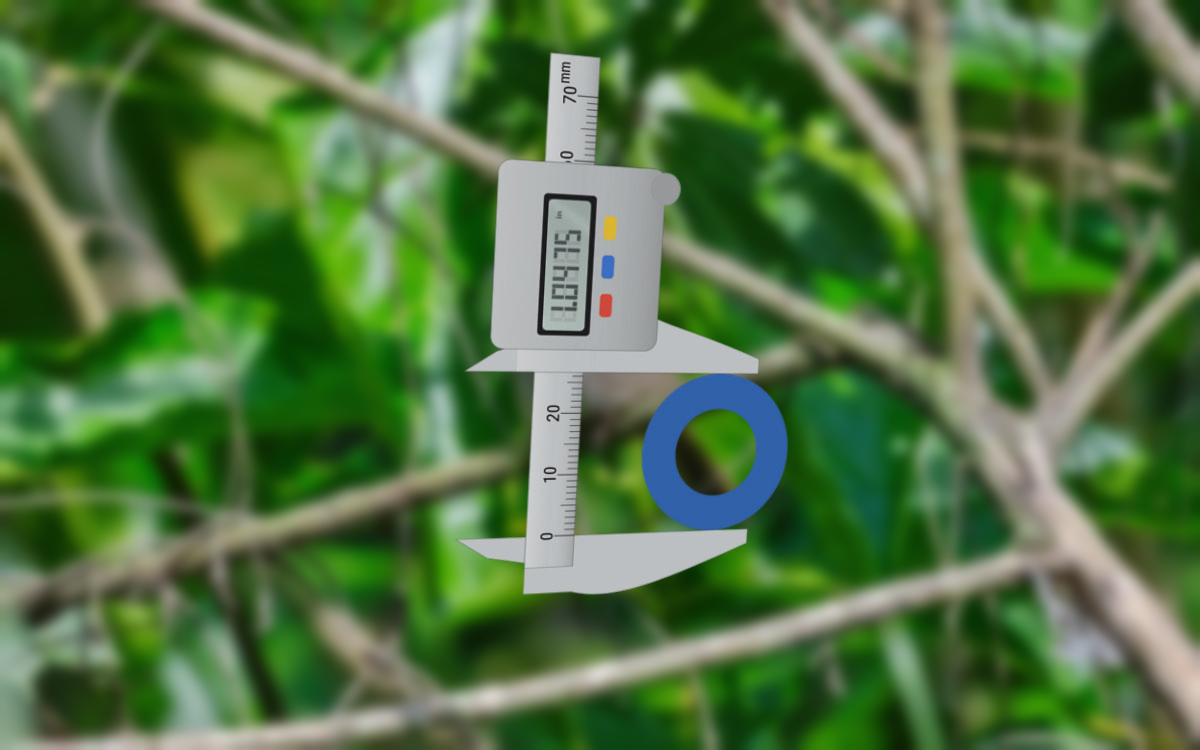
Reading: 1.0475in
